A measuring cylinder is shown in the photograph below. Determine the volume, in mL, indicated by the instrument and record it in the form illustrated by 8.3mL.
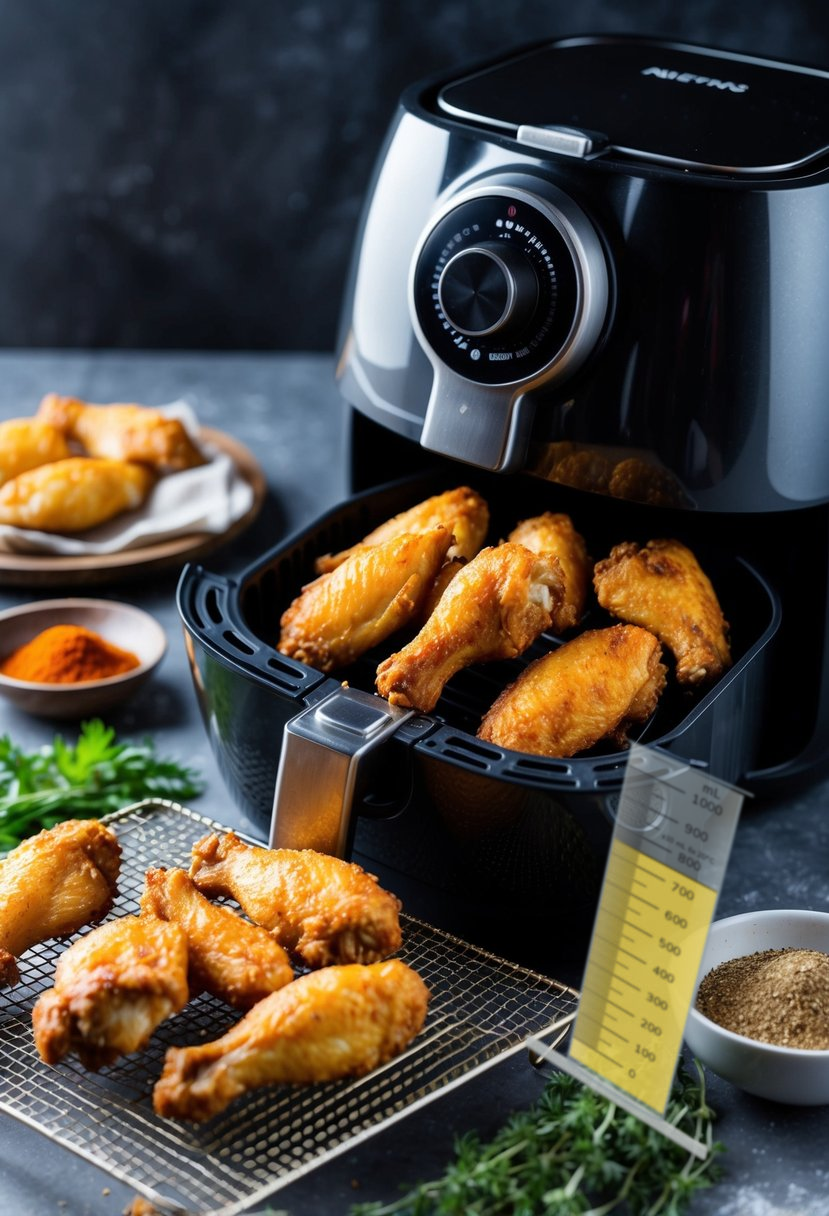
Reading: 750mL
